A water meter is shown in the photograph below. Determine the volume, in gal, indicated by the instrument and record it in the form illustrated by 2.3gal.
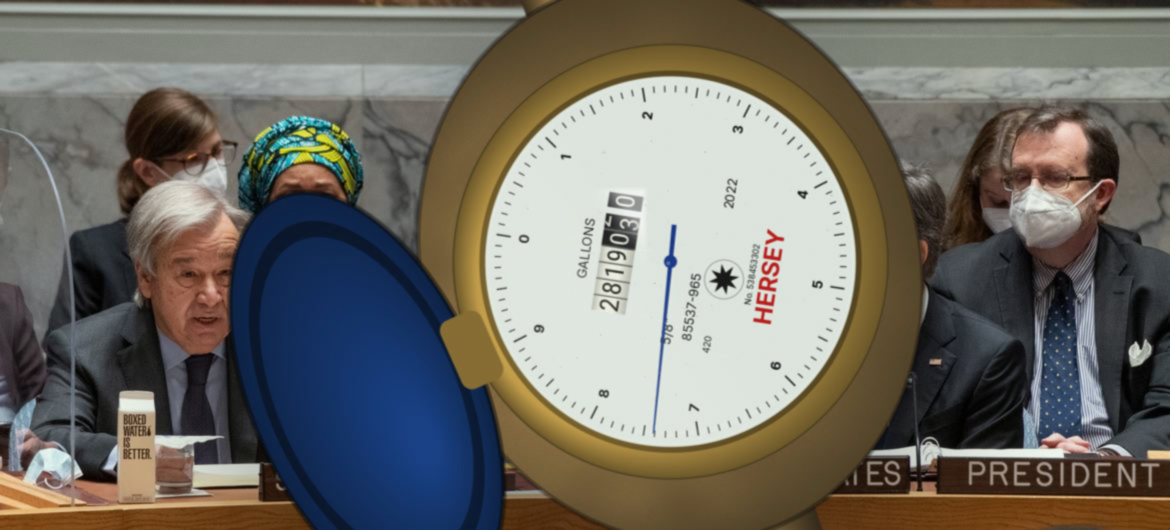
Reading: 2819027.4gal
